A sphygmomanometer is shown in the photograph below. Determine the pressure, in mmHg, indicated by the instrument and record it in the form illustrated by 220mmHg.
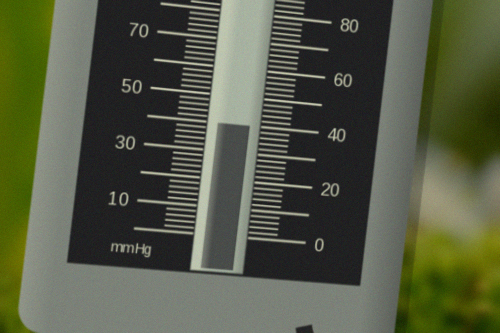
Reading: 40mmHg
